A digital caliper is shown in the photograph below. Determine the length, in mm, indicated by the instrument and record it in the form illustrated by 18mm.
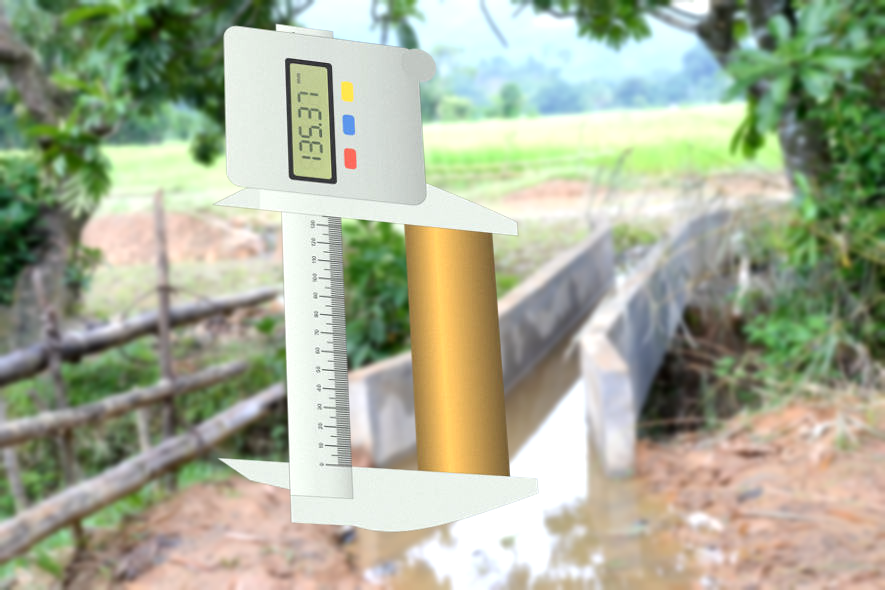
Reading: 135.37mm
